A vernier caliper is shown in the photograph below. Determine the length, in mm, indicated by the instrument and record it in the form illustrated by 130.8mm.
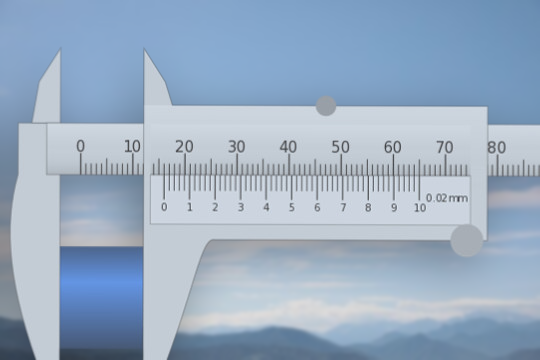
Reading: 16.0mm
